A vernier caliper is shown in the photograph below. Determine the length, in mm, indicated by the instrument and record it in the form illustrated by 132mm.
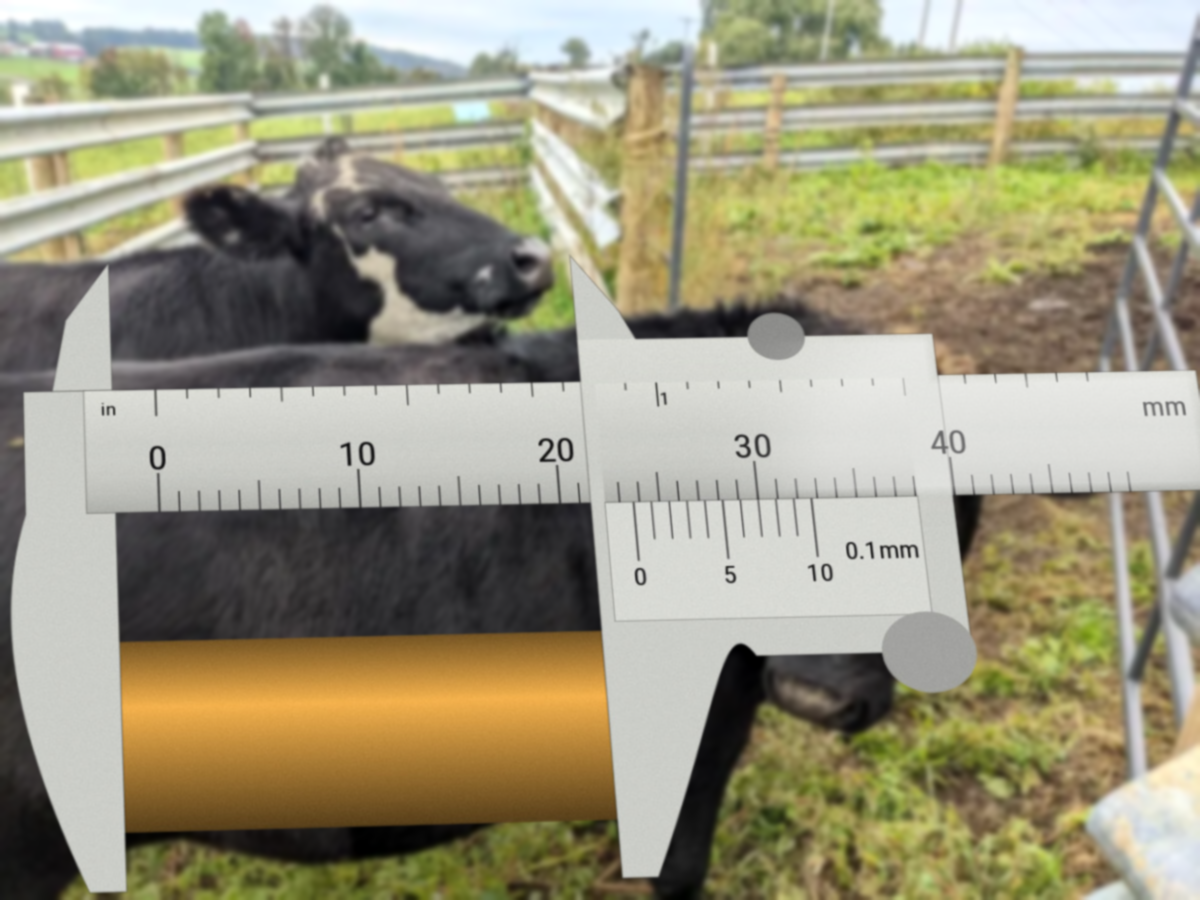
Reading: 23.7mm
